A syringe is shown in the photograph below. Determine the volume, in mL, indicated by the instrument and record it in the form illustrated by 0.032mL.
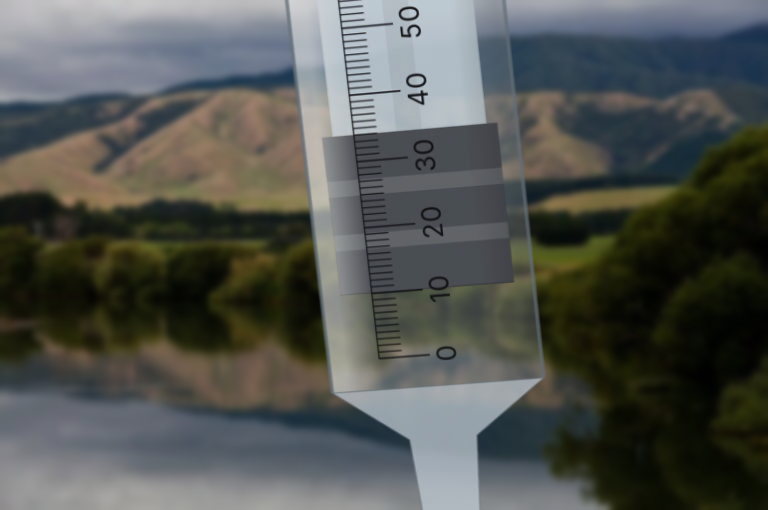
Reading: 10mL
